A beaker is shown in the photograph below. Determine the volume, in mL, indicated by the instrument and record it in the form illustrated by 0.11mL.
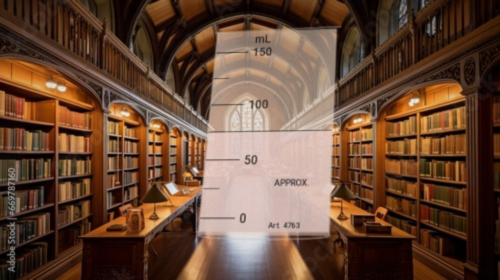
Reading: 75mL
